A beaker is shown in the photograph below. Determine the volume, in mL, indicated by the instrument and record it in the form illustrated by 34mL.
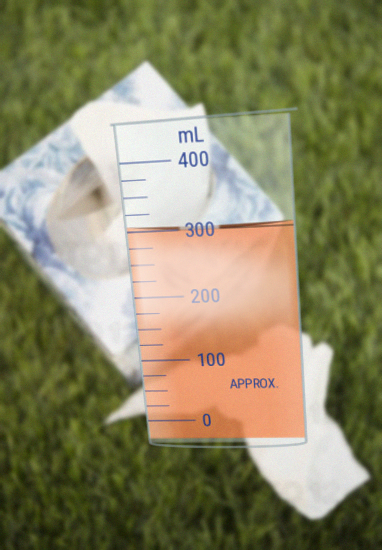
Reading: 300mL
